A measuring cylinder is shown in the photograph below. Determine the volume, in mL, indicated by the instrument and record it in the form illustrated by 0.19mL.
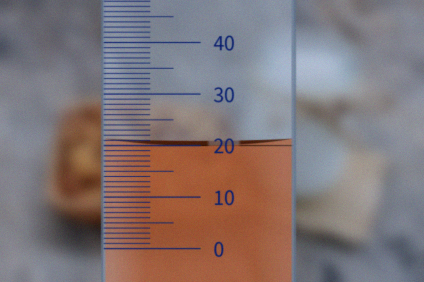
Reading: 20mL
